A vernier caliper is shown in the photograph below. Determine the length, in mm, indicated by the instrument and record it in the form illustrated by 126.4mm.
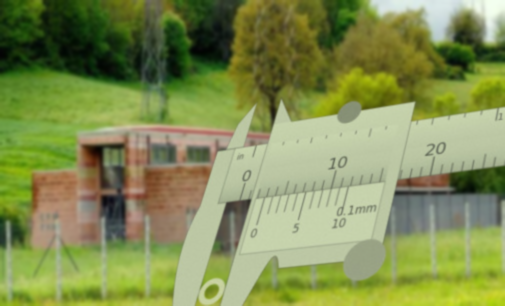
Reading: 2.8mm
